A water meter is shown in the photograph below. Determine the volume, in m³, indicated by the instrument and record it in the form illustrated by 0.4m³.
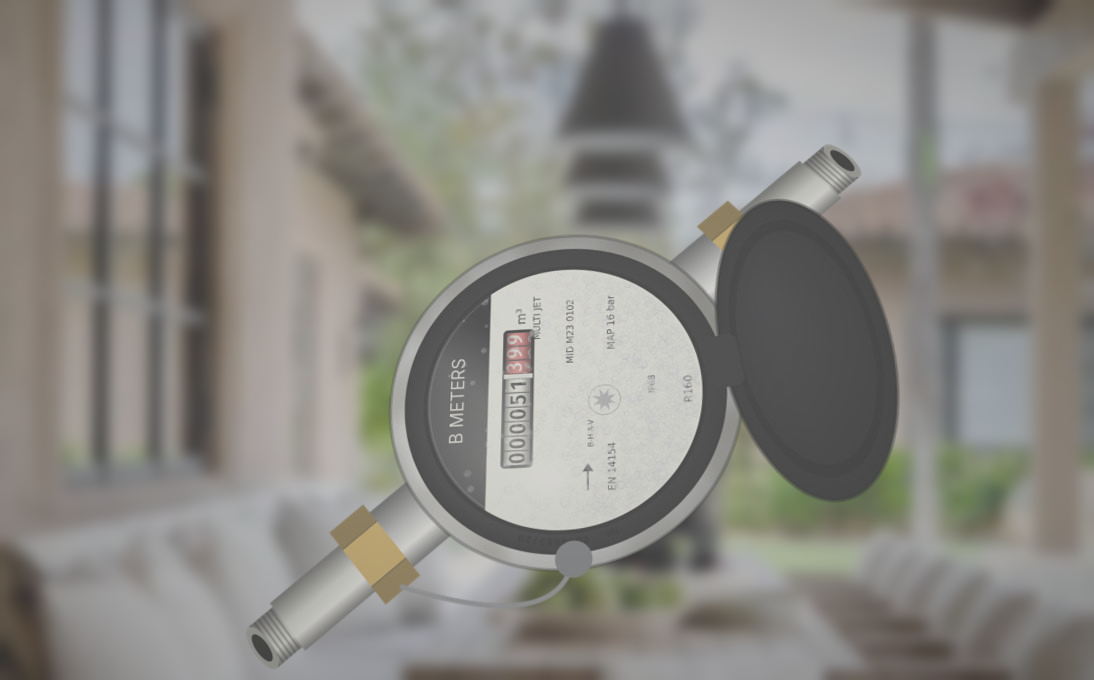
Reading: 51.399m³
